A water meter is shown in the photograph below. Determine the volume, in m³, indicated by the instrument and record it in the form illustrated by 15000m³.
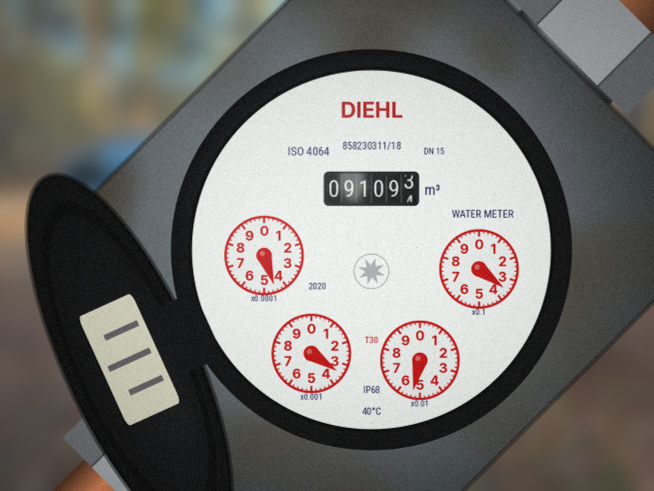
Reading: 91093.3534m³
